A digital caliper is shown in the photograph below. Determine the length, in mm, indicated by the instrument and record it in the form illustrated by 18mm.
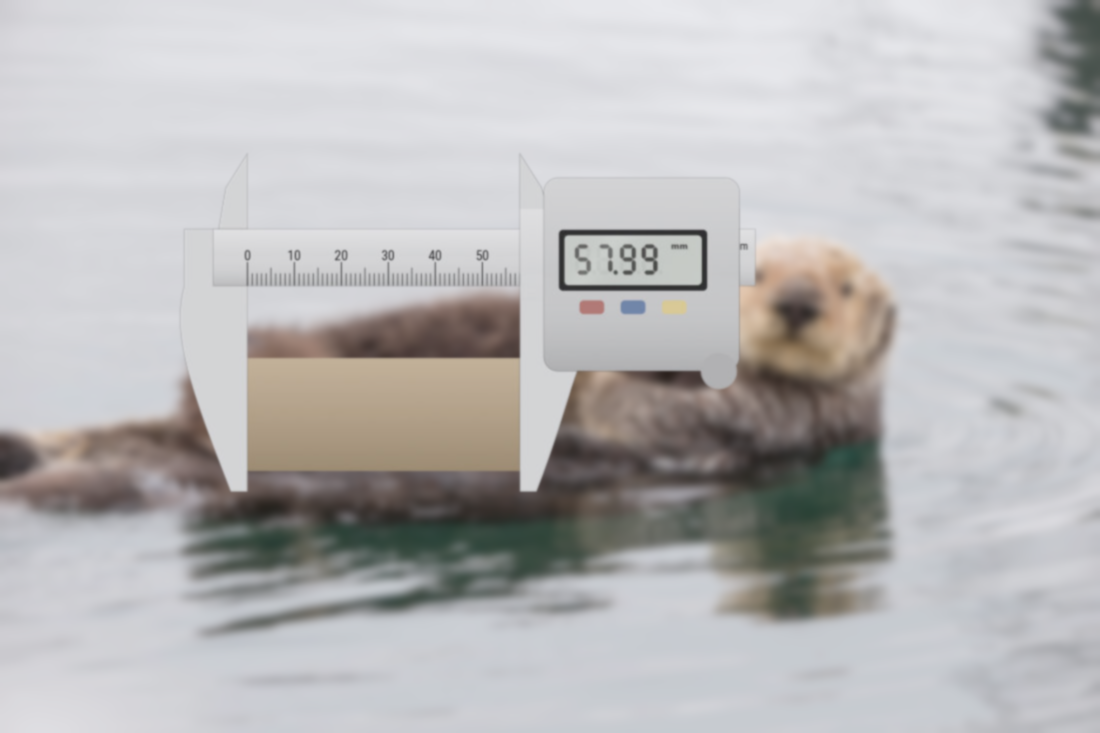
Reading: 57.99mm
